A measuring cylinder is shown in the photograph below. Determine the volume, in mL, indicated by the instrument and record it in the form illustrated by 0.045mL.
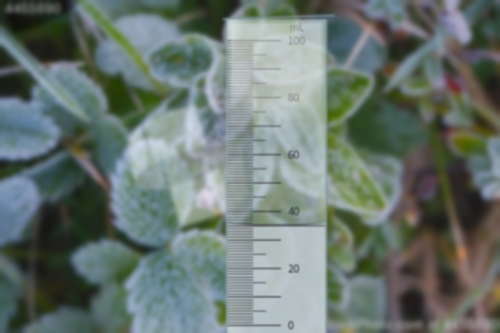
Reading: 35mL
